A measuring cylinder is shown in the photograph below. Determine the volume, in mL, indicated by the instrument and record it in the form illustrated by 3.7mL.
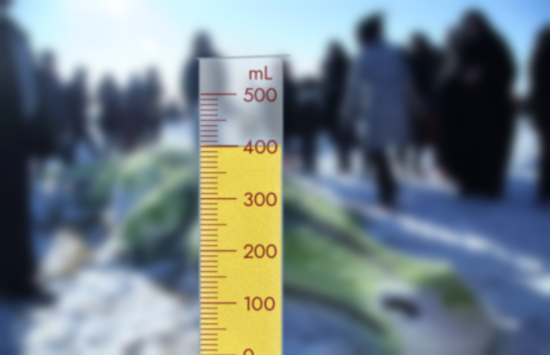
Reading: 400mL
